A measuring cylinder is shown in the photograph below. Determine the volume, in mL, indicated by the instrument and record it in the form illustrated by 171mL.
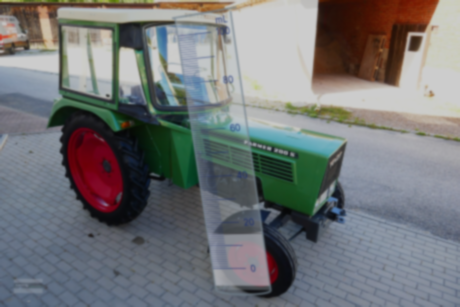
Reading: 15mL
